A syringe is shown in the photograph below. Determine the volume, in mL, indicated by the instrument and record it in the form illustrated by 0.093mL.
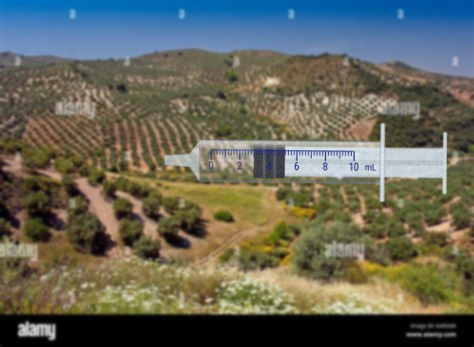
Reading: 3mL
